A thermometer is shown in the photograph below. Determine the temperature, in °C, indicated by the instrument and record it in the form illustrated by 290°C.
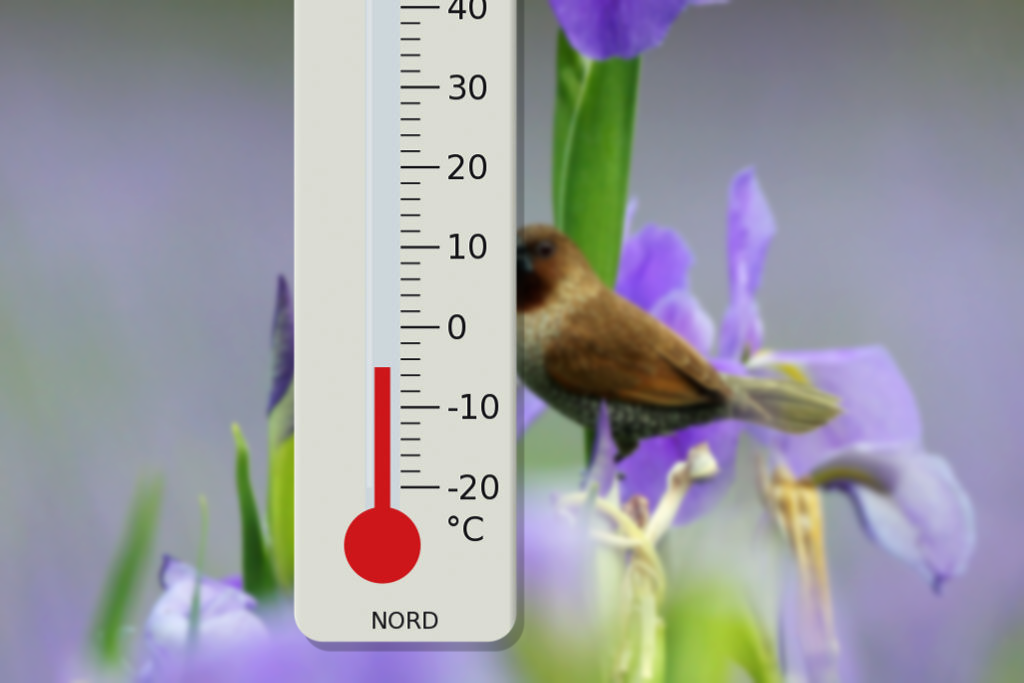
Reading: -5°C
